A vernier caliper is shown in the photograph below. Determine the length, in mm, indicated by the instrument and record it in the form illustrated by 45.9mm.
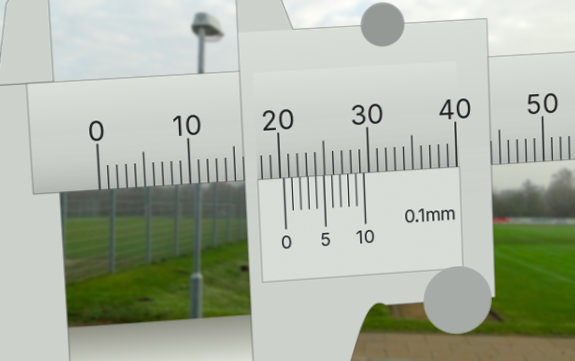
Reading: 20.4mm
